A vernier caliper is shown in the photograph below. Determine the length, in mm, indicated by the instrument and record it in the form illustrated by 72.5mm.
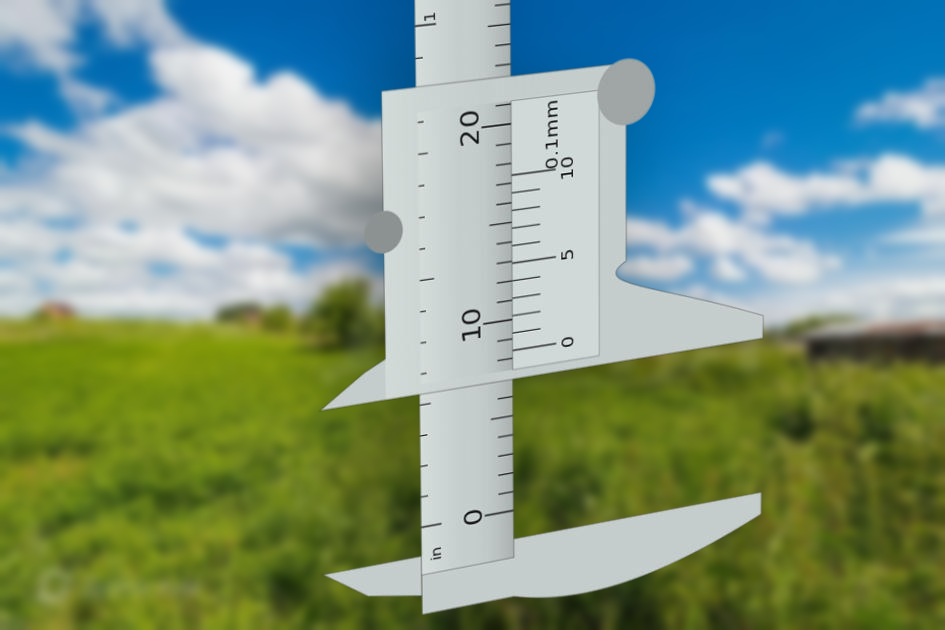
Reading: 8.4mm
